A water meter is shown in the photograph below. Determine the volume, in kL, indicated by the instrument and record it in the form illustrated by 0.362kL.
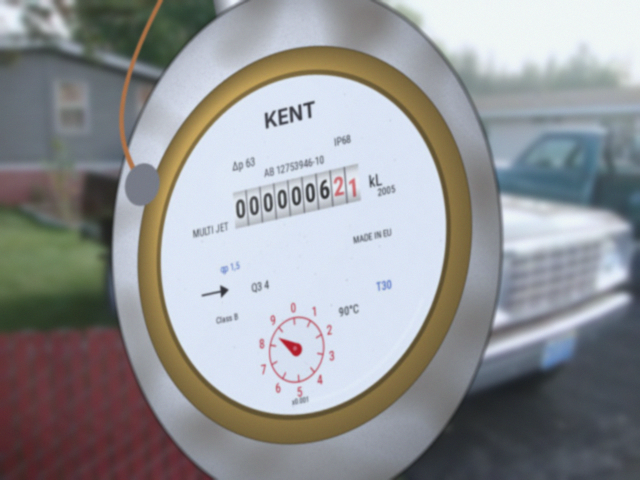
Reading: 6.208kL
